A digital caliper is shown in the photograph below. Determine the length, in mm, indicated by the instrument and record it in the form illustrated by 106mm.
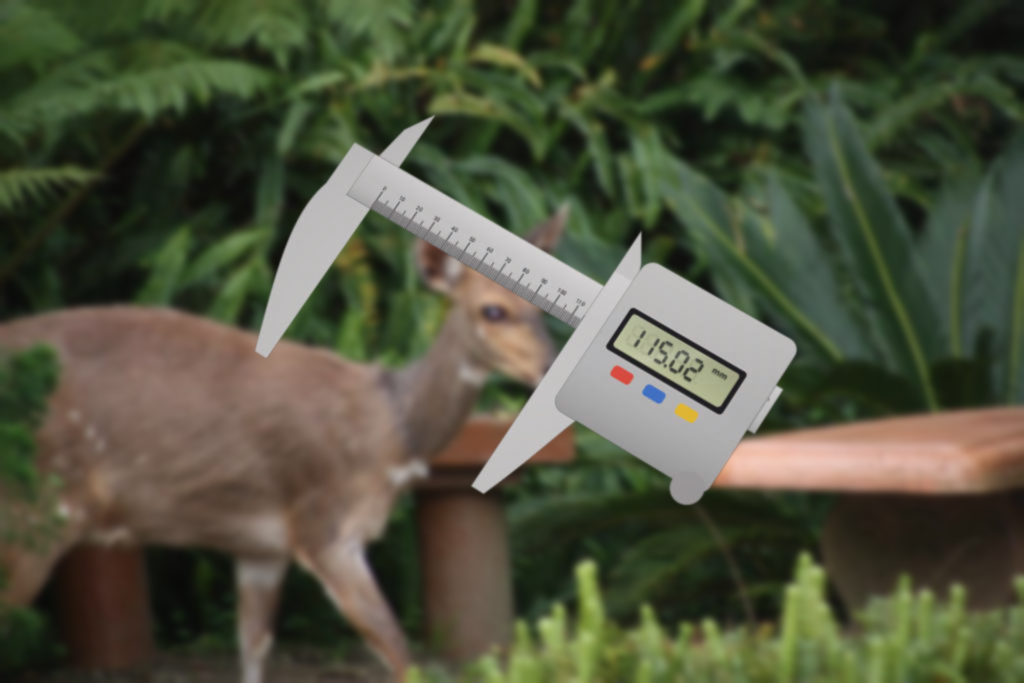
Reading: 115.02mm
